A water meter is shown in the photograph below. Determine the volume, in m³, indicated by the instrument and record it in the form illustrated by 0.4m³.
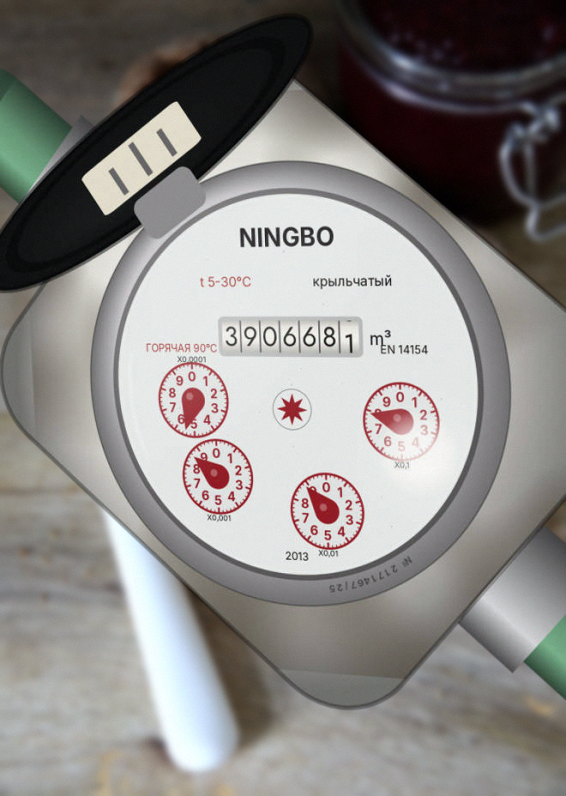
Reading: 3906680.7885m³
